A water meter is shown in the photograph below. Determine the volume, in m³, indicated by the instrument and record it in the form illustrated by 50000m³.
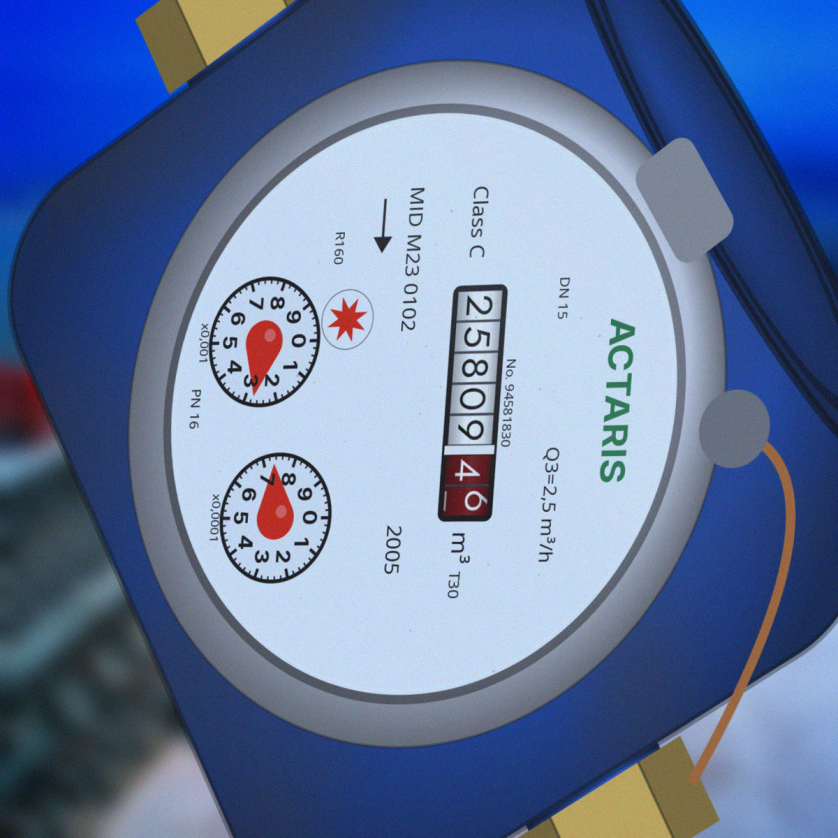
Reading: 25809.4627m³
